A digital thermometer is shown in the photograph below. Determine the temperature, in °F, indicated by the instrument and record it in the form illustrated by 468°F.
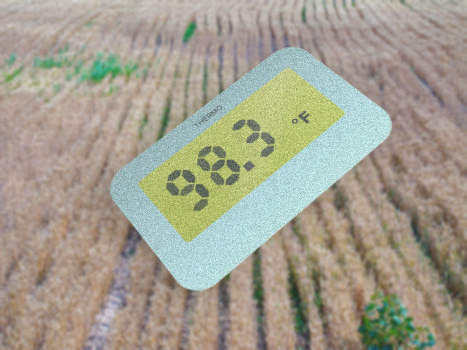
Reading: 98.3°F
